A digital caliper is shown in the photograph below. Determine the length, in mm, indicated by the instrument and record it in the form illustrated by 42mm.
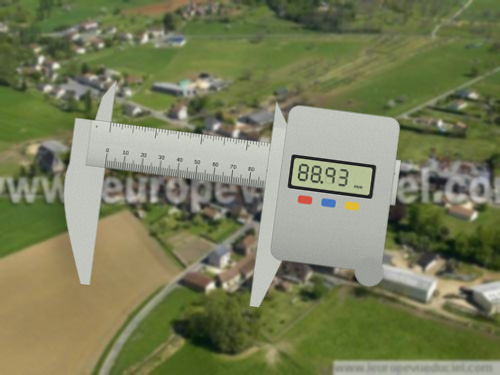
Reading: 88.93mm
